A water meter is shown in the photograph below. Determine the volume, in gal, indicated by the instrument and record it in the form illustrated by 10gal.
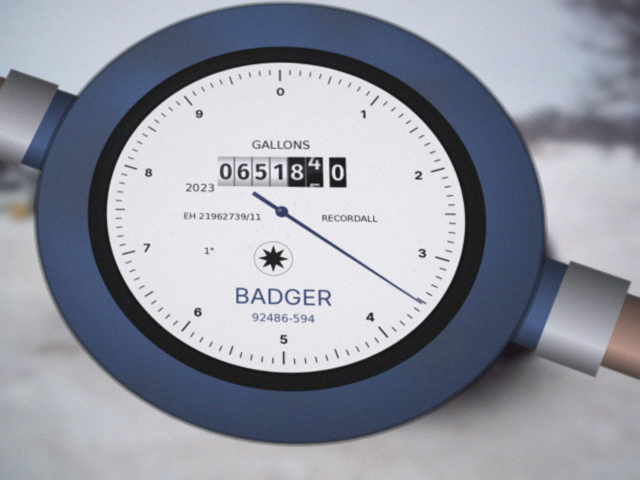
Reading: 651843.5gal
